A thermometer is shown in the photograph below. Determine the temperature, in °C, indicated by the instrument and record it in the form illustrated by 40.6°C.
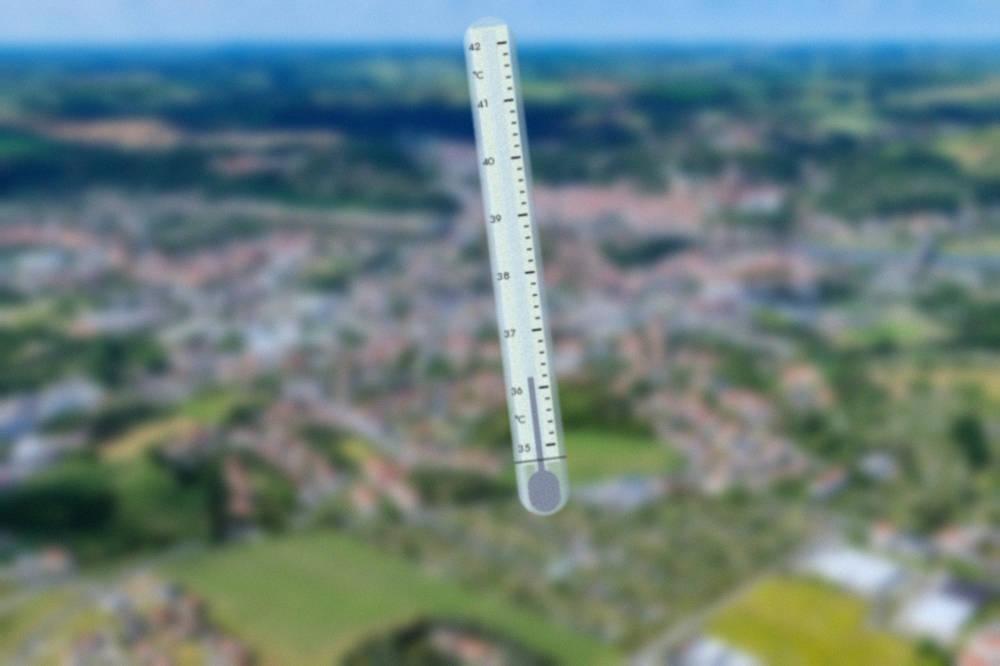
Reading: 36.2°C
